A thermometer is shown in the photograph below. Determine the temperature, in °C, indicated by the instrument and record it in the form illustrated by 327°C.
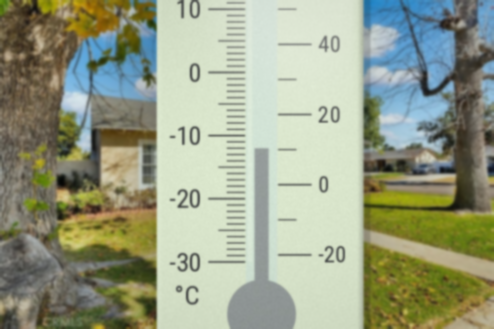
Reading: -12°C
